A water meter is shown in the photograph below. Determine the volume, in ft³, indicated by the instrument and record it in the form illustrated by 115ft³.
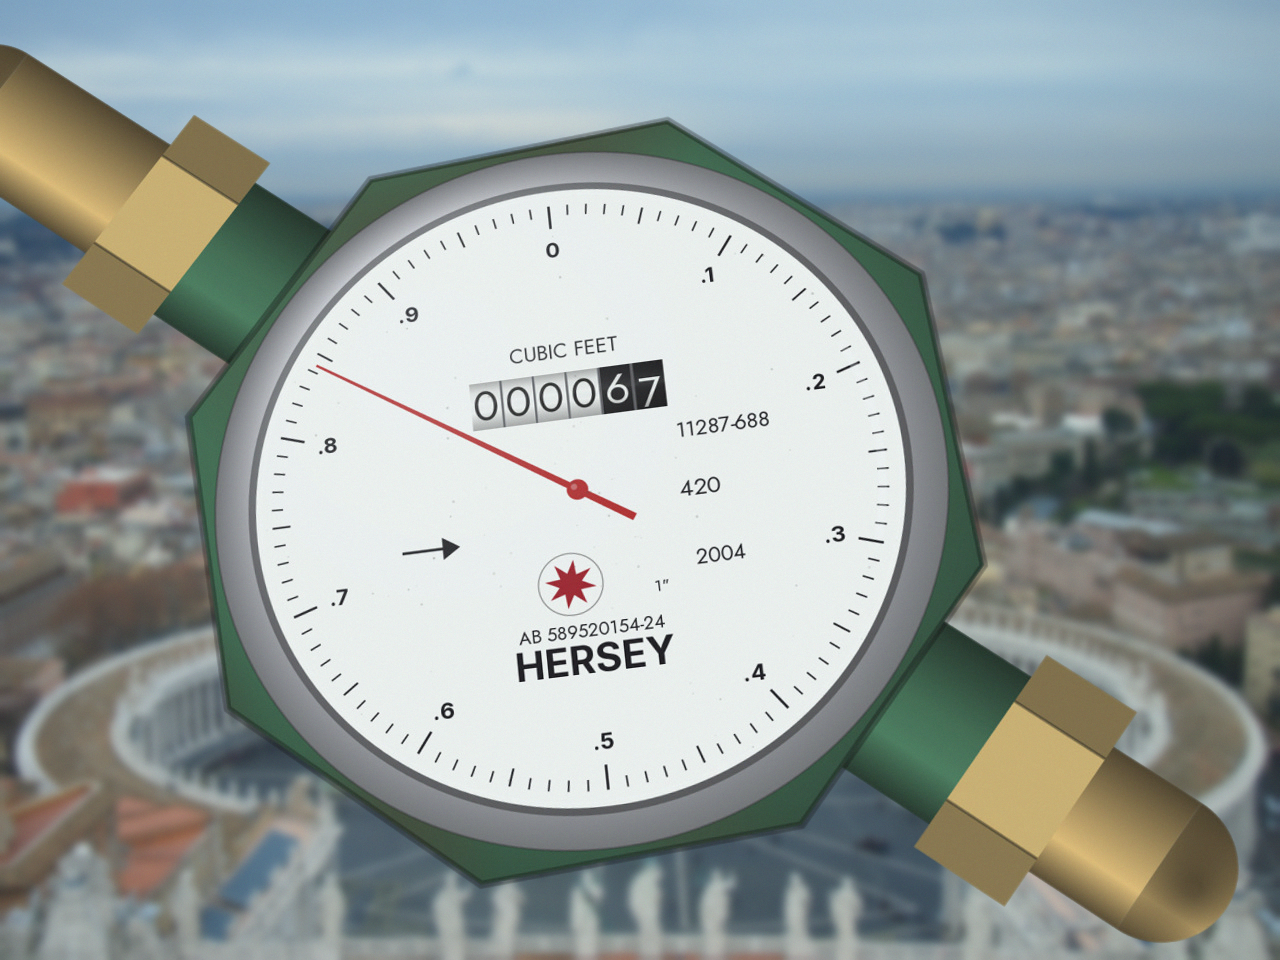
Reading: 66.84ft³
